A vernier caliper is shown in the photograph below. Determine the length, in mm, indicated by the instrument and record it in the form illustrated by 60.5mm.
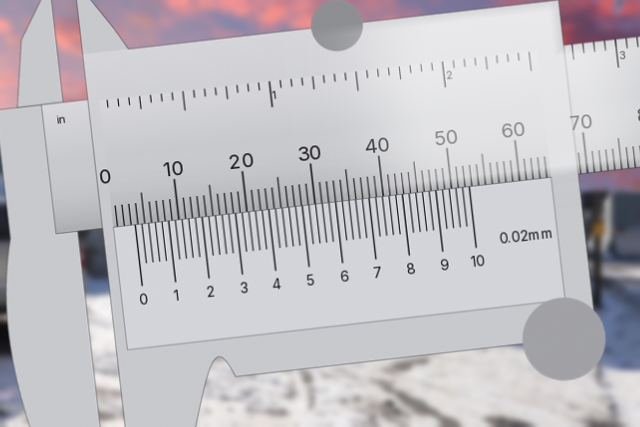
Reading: 3.6mm
